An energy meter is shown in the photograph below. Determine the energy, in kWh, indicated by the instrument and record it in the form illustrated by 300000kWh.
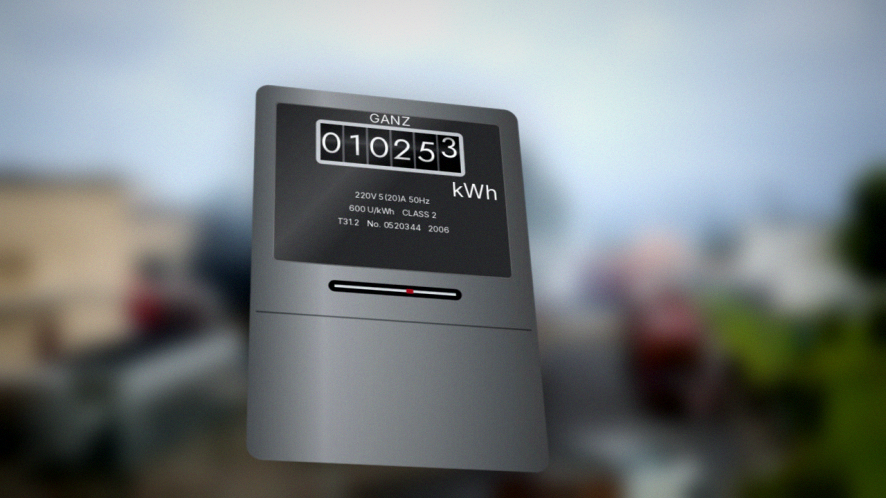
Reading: 10253kWh
